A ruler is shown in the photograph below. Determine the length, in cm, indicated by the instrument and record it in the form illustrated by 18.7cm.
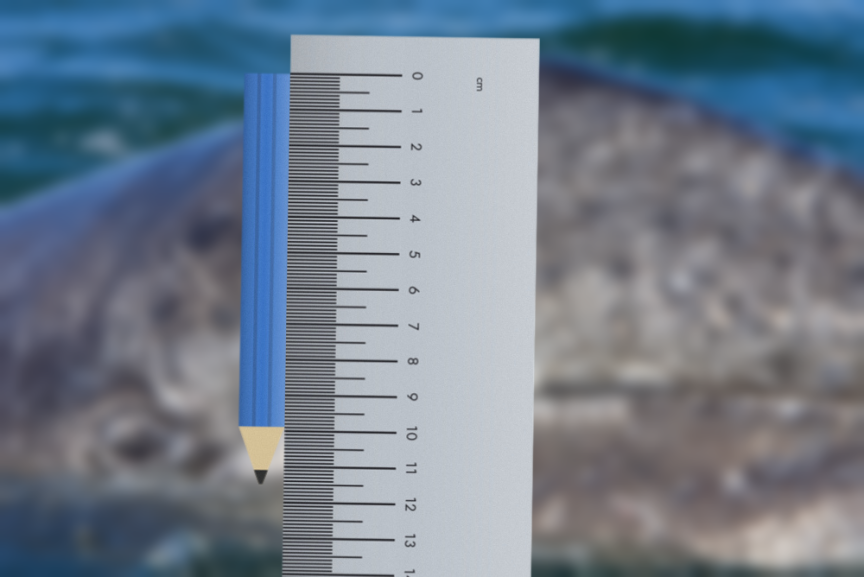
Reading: 11.5cm
